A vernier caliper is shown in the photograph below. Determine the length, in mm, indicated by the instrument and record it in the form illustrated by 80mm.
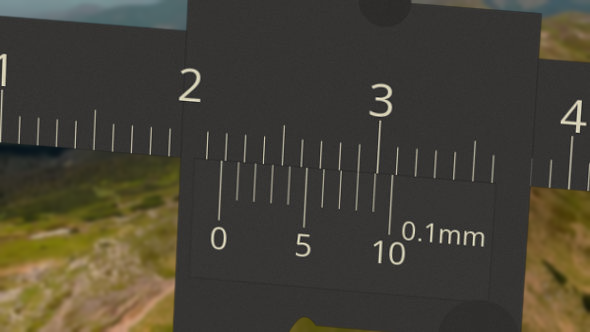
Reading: 21.8mm
